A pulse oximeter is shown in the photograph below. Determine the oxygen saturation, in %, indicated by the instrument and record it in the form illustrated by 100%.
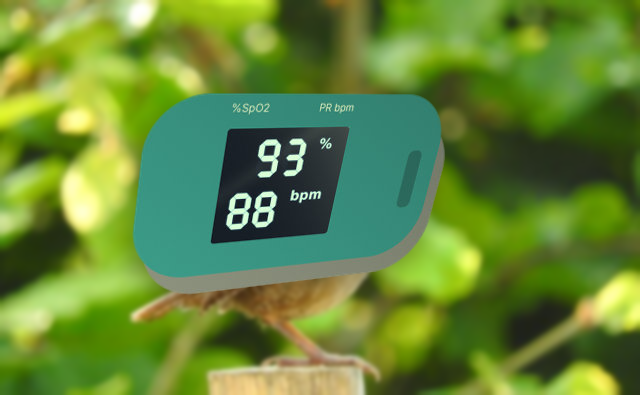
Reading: 93%
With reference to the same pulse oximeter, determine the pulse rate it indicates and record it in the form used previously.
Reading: 88bpm
